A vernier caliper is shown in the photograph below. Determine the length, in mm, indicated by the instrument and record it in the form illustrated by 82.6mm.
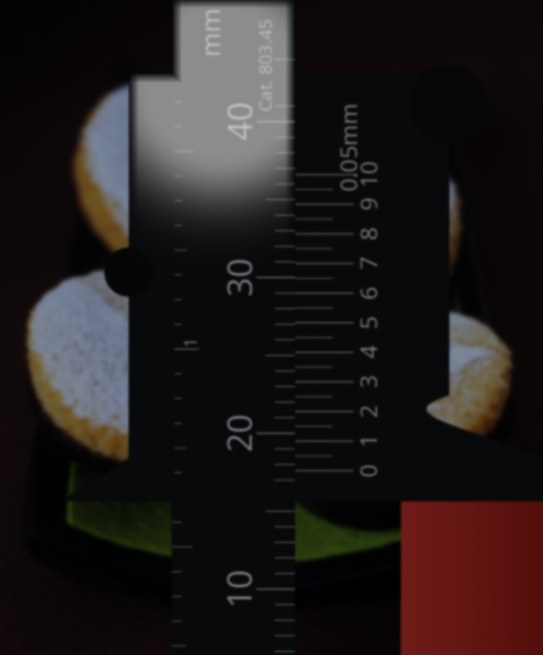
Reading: 17.6mm
